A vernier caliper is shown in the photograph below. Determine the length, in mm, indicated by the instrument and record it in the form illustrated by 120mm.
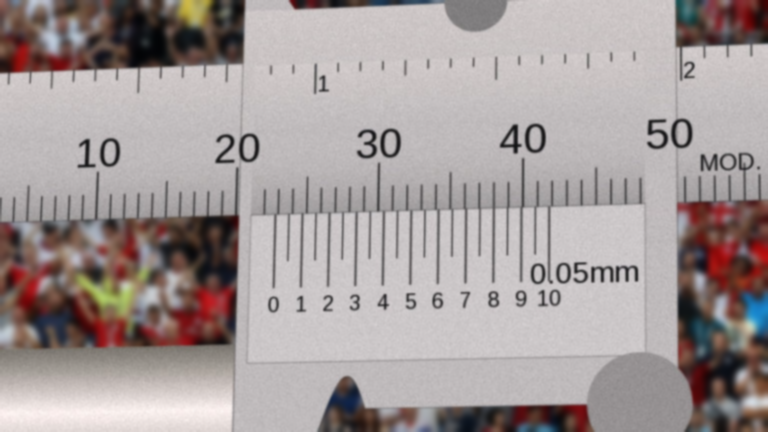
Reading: 22.8mm
